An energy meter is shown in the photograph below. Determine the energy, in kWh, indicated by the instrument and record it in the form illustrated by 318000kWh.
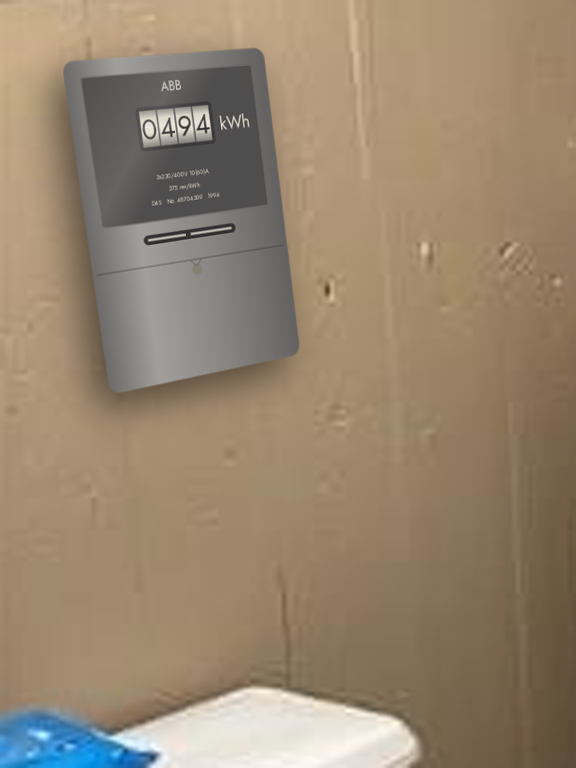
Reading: 494kWh
